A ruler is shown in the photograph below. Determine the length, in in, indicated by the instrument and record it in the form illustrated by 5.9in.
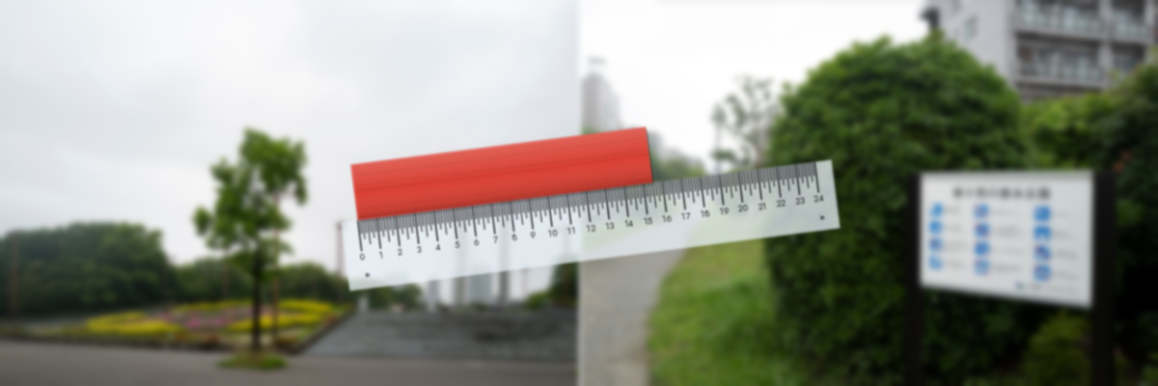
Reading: 15.5in
